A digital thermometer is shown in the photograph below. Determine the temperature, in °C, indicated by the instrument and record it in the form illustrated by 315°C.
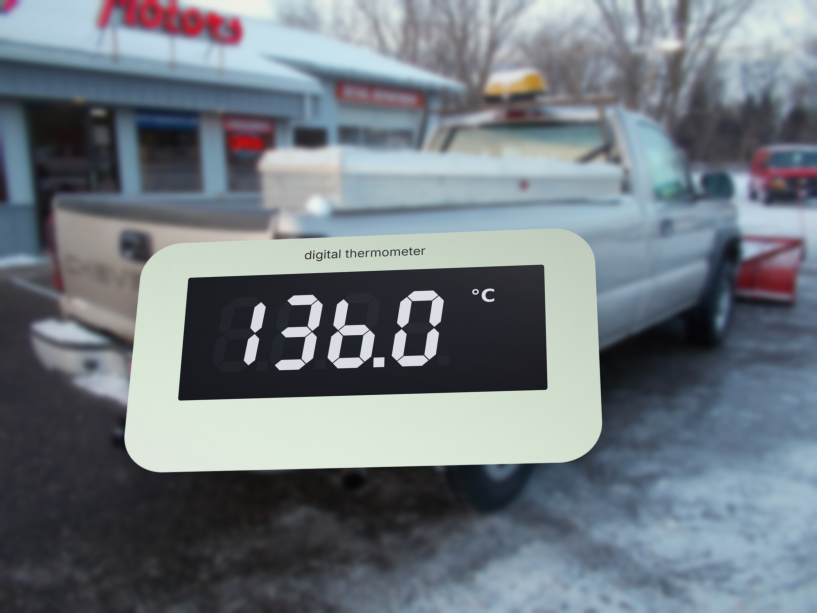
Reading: 136.0°C
